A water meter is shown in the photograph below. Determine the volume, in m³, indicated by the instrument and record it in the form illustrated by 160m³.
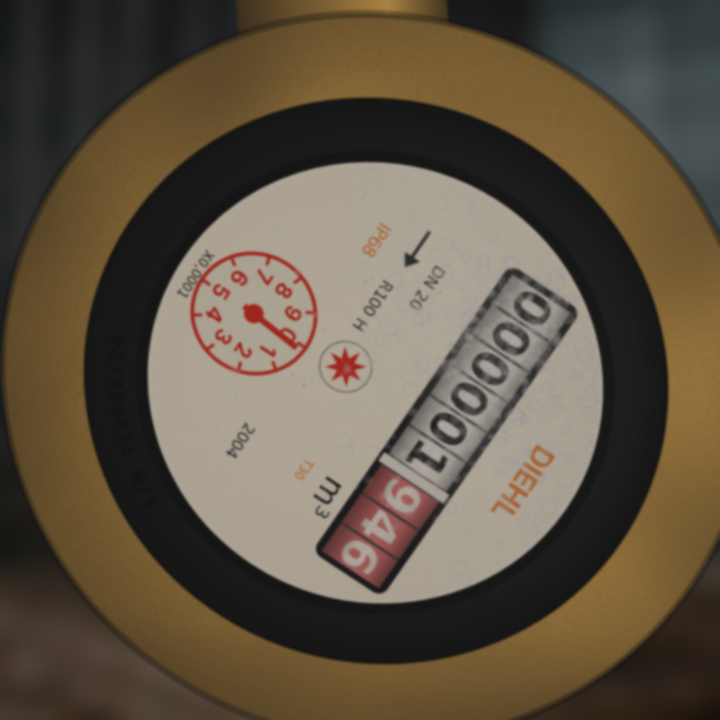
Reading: 1.9460m³
